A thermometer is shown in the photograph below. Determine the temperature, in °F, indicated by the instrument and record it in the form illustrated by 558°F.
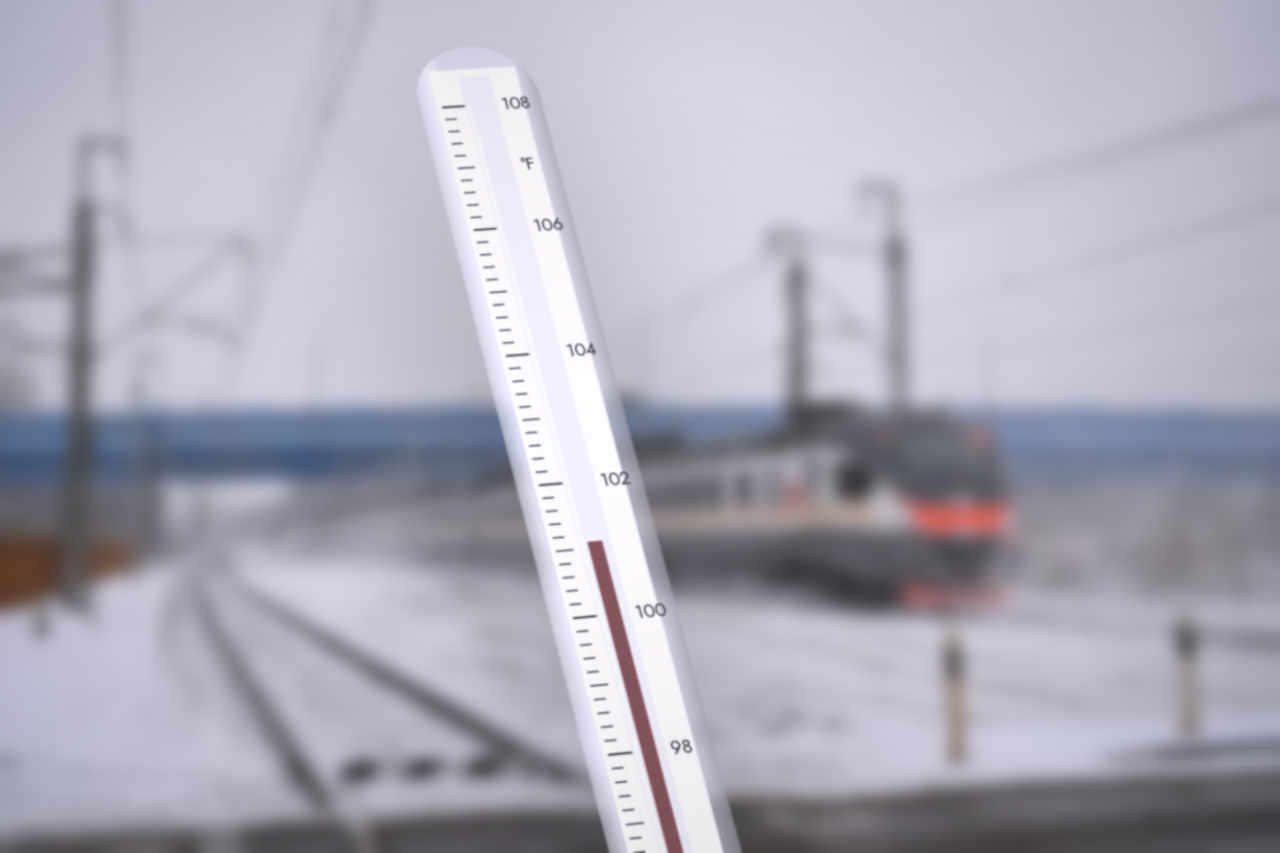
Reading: 101.1°F
